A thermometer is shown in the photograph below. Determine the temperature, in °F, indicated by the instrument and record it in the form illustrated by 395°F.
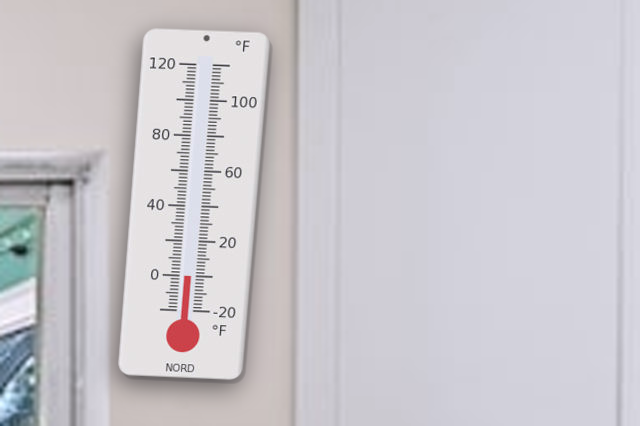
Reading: 0°F
